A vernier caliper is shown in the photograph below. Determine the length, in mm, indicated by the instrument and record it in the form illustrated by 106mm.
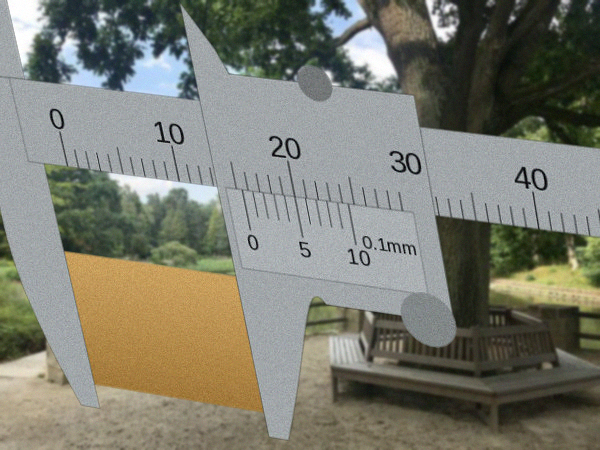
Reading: 15.5mm
